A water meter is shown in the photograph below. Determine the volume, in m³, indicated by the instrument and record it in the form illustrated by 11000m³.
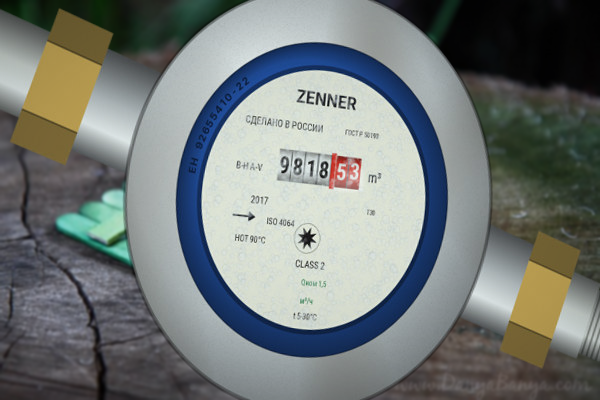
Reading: 9818.53m³
